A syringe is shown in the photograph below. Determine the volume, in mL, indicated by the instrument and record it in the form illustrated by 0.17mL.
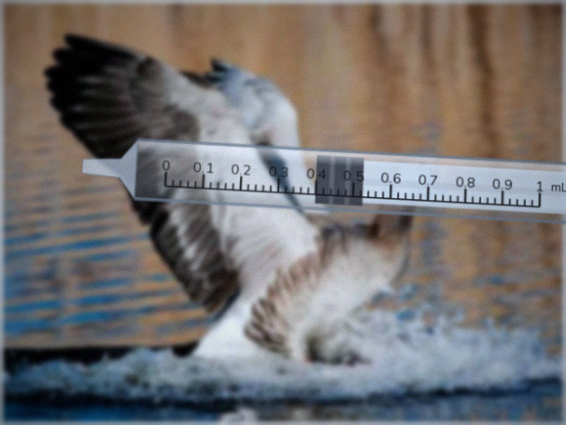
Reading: 0.4mL
